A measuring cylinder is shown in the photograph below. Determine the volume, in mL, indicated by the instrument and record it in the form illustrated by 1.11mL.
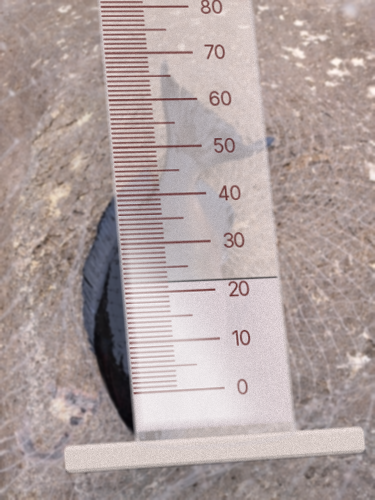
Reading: 22mL
